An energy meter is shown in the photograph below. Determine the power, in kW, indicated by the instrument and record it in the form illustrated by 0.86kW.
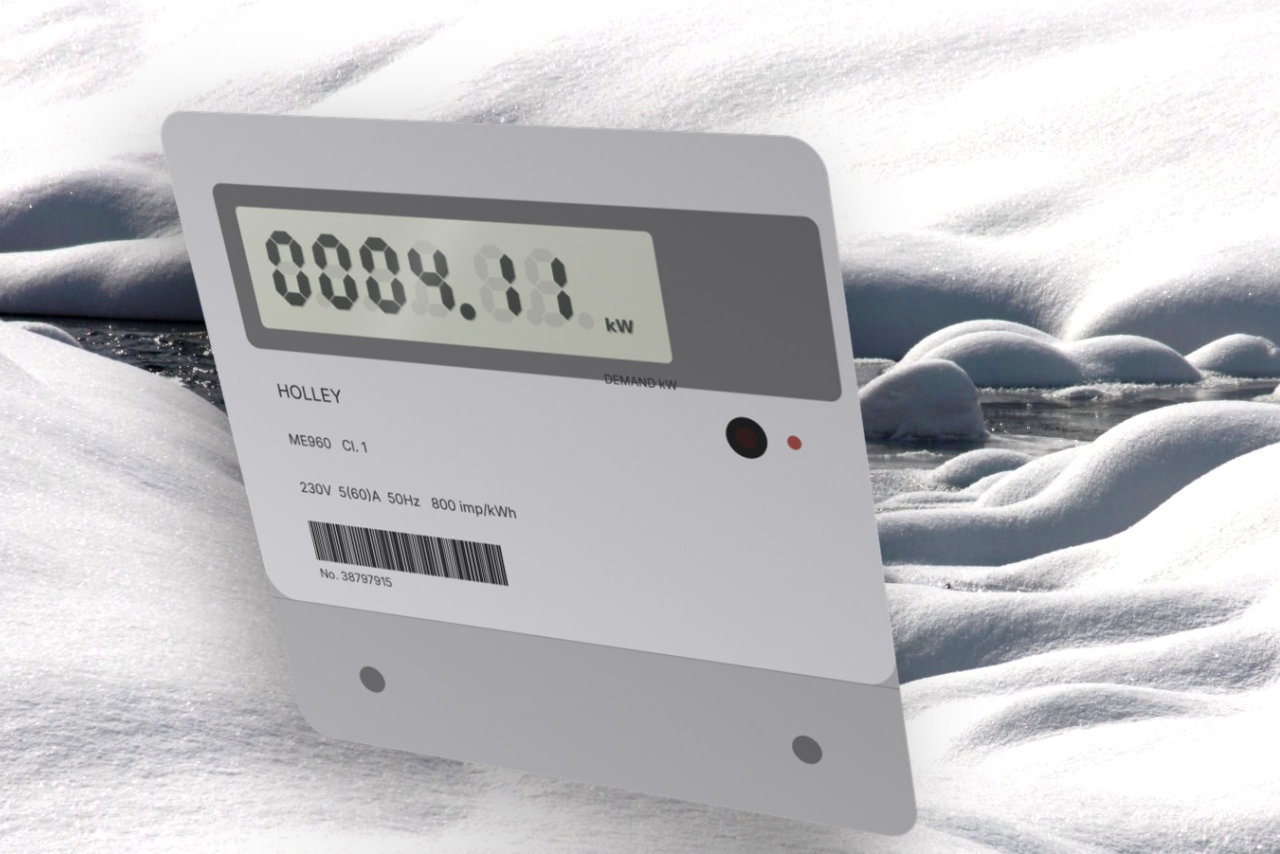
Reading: 4.11kW
